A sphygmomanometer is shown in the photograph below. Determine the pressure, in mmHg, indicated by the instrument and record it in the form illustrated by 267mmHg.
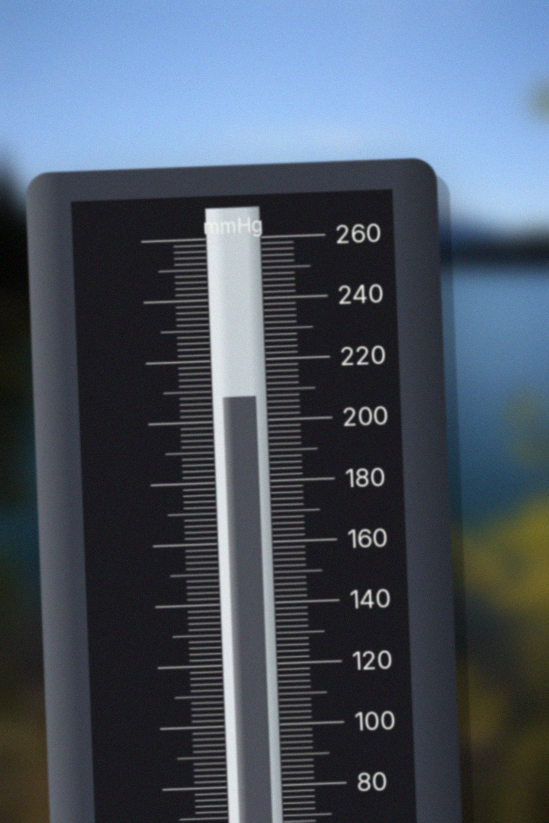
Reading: 208mmHg
